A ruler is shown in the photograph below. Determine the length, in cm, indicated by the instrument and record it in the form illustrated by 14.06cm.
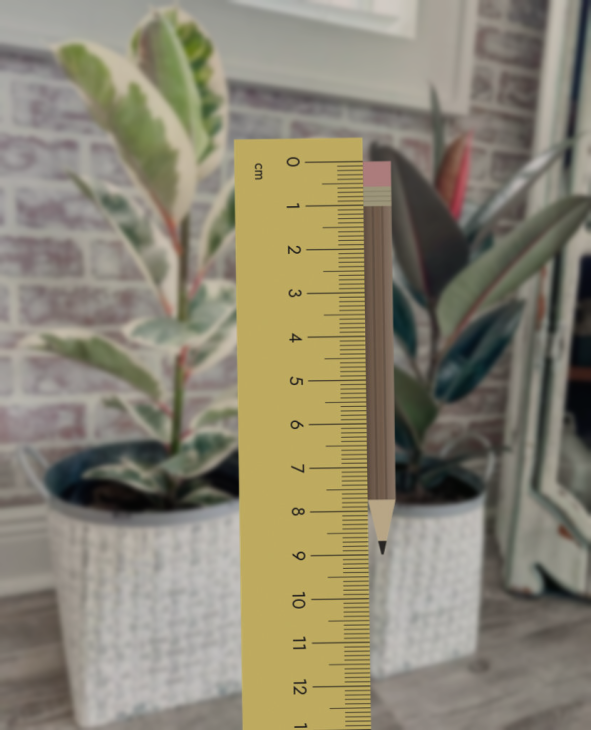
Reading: 9cm
